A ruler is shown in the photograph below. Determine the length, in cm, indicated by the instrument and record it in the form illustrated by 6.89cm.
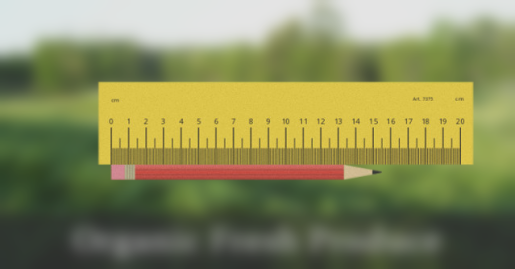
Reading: 15.5cm
